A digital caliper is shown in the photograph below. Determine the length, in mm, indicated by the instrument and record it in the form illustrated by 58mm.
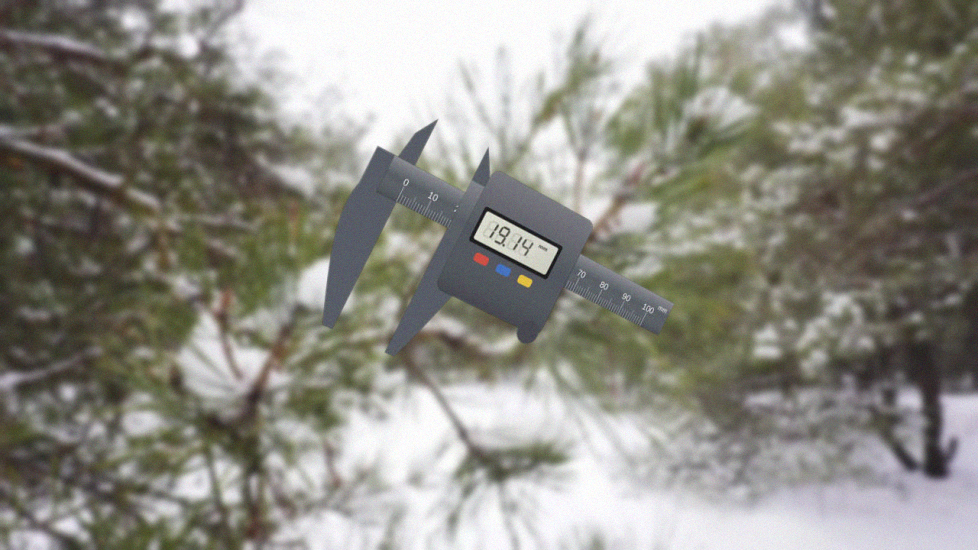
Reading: 19.14mm
